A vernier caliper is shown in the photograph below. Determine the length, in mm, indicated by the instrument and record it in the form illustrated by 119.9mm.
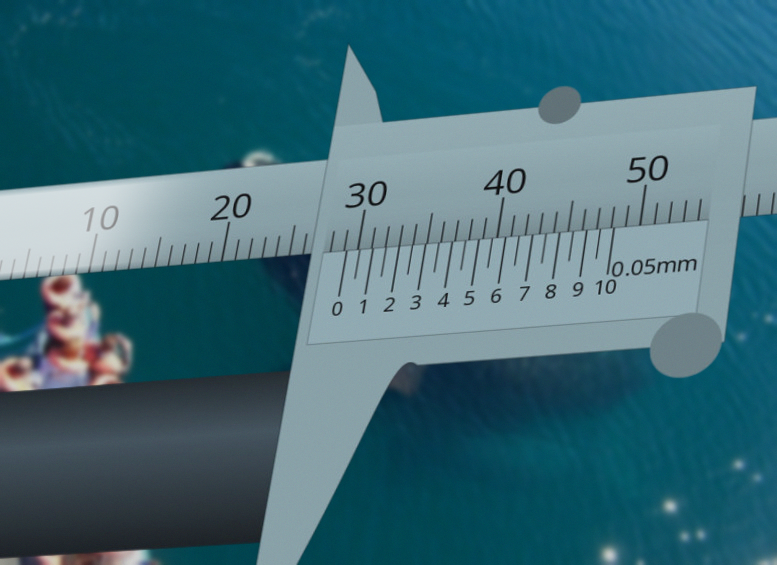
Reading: 29.2mm
